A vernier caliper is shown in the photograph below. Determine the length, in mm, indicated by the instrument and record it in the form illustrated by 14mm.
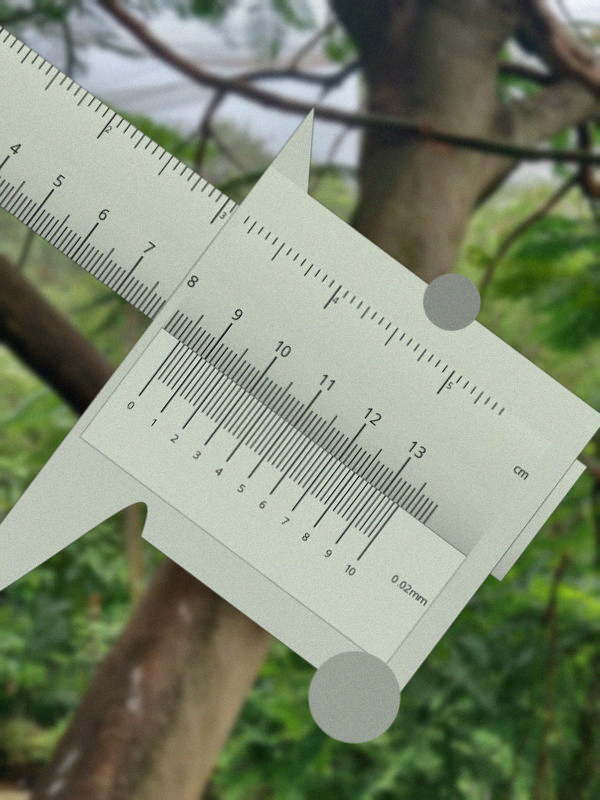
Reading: 84.5mm
